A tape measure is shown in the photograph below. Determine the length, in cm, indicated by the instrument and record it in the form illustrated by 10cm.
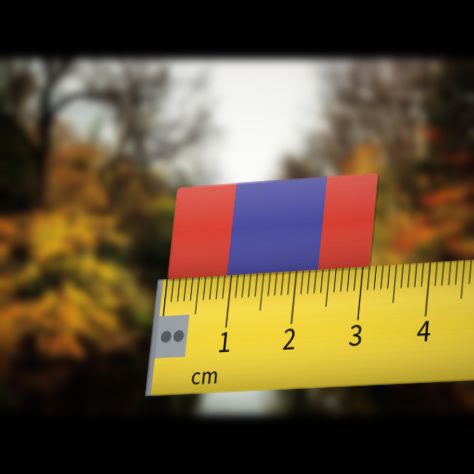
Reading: 3.1cm
